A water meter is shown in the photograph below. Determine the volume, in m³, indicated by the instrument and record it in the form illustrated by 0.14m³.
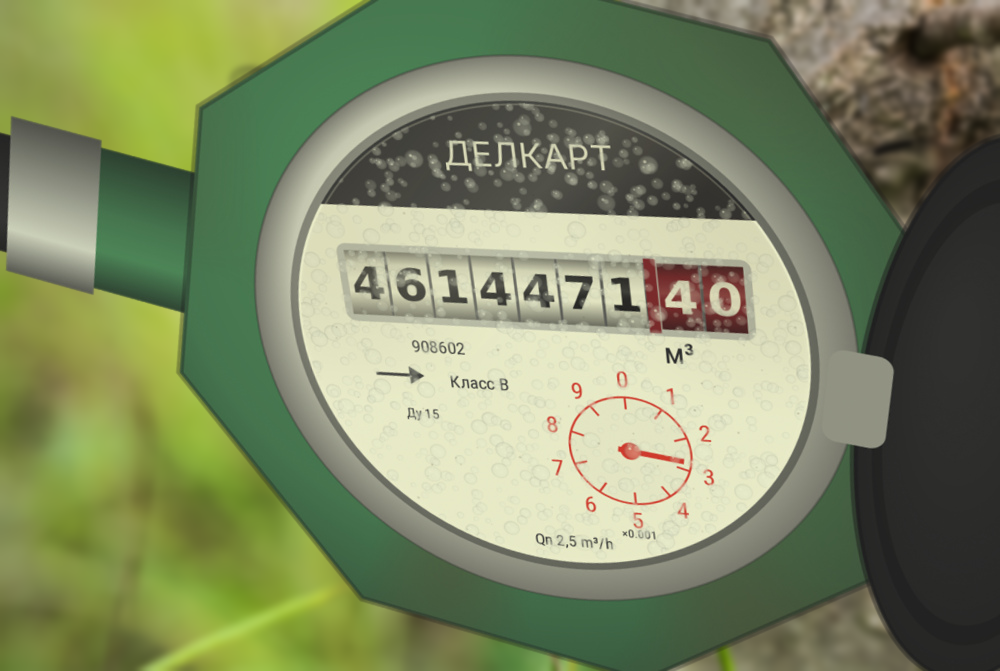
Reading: 4614471.402m³
